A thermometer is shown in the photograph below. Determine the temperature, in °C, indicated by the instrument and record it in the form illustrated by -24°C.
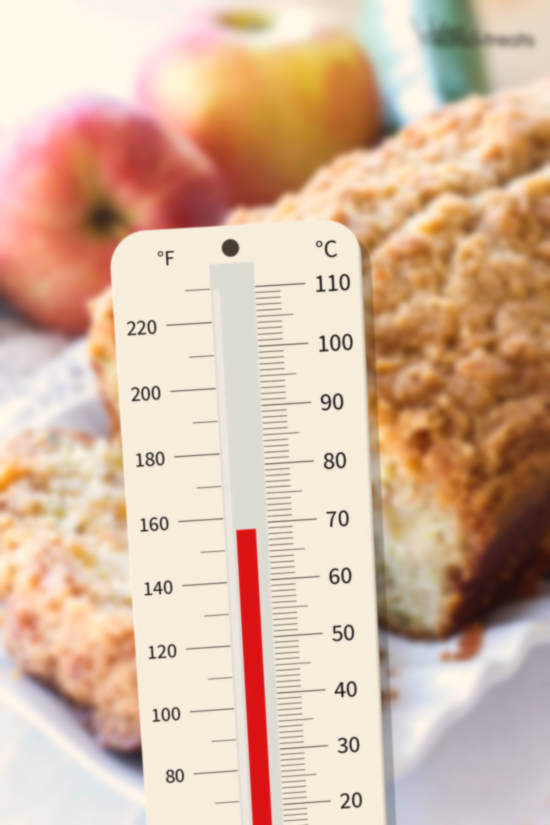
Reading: 69°C
